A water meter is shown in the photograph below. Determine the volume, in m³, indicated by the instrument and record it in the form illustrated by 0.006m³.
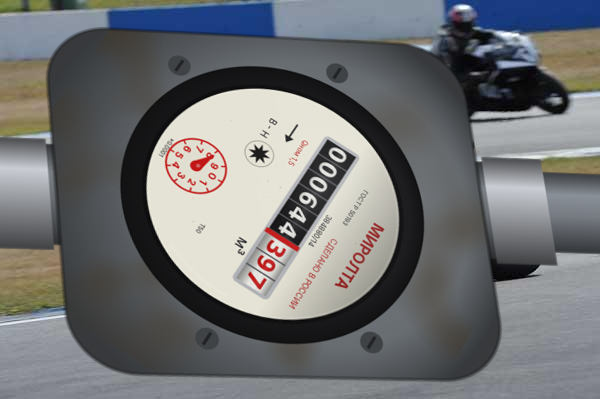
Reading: 644.3978m³
